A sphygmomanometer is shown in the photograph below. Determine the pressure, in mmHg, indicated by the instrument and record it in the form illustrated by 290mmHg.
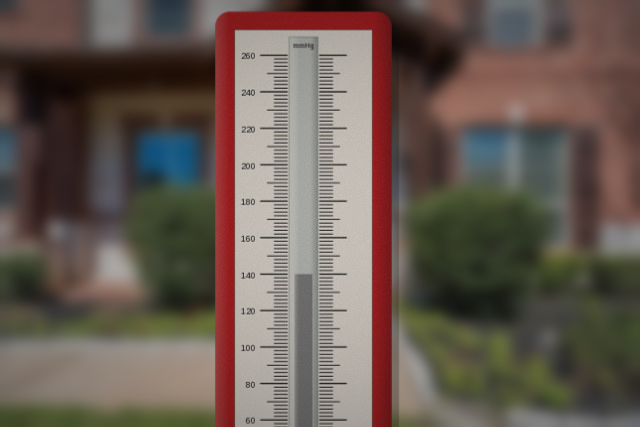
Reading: 140mmHg
